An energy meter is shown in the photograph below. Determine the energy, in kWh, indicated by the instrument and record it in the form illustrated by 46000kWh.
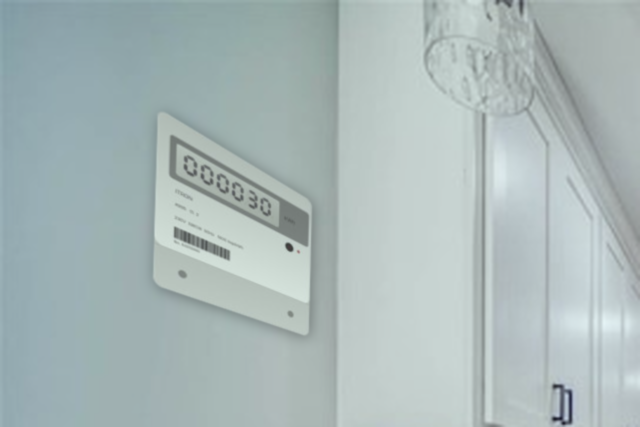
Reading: 30kWh
